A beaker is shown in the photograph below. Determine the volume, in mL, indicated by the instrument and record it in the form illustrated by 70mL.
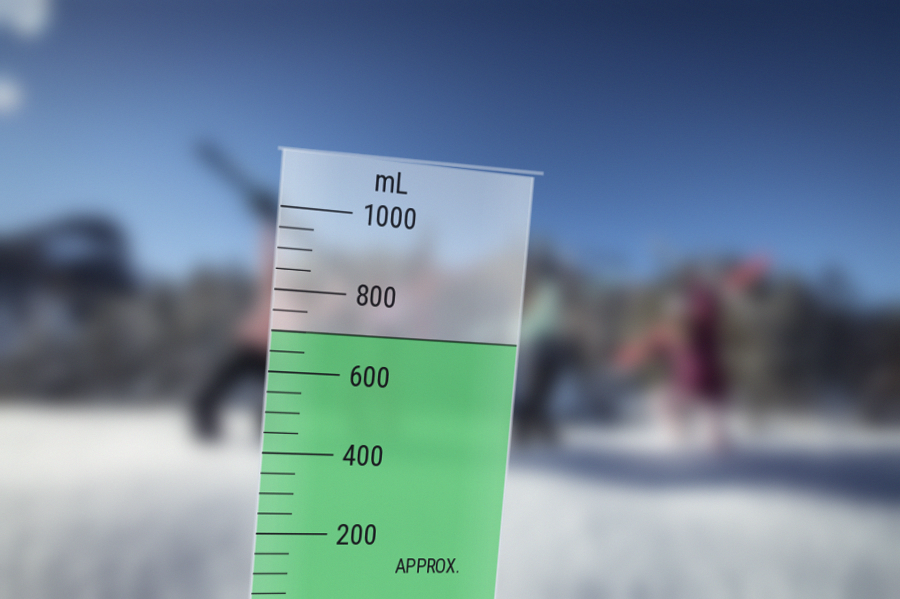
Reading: 700mL
